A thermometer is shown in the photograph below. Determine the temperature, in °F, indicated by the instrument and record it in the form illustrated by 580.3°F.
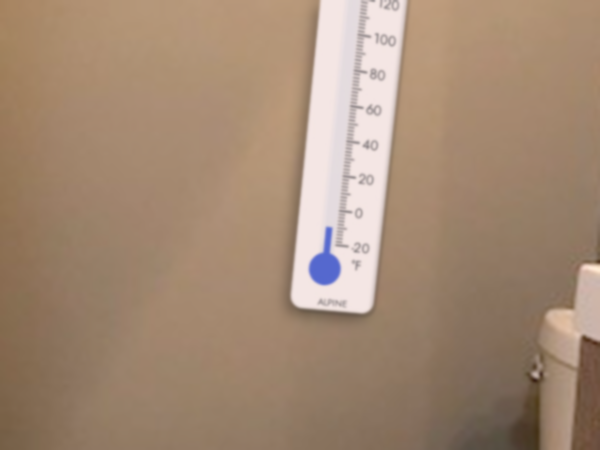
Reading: -10°F
